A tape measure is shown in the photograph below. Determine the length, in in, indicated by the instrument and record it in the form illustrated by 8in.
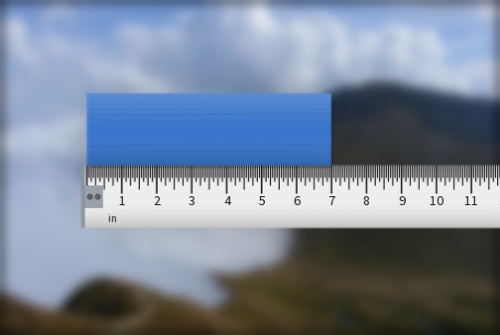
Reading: 7in
